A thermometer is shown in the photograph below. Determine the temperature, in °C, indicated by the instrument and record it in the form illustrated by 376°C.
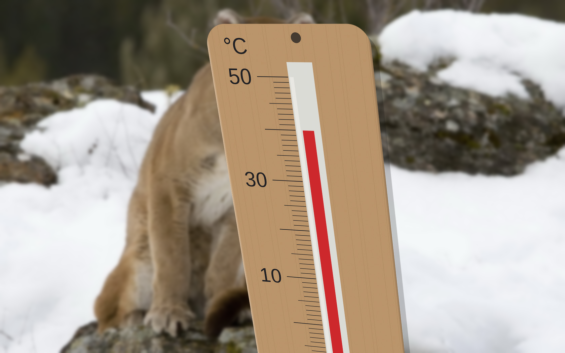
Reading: 40°C
